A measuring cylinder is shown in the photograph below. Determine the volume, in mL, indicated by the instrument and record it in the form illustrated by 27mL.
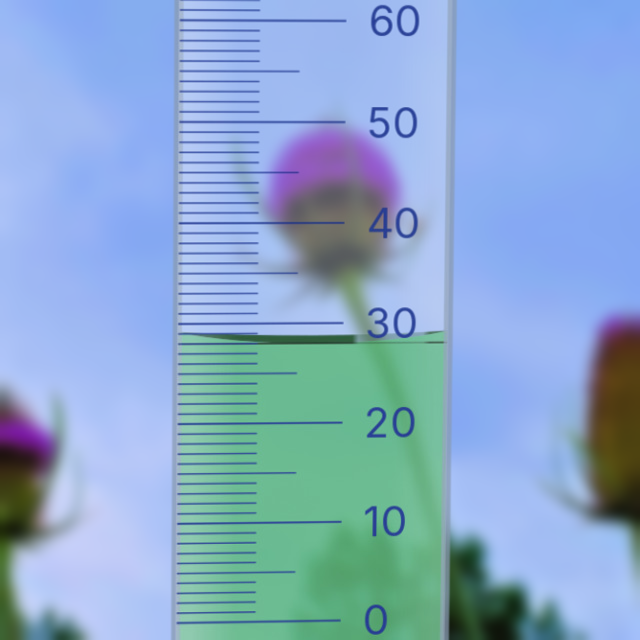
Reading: 28mL
